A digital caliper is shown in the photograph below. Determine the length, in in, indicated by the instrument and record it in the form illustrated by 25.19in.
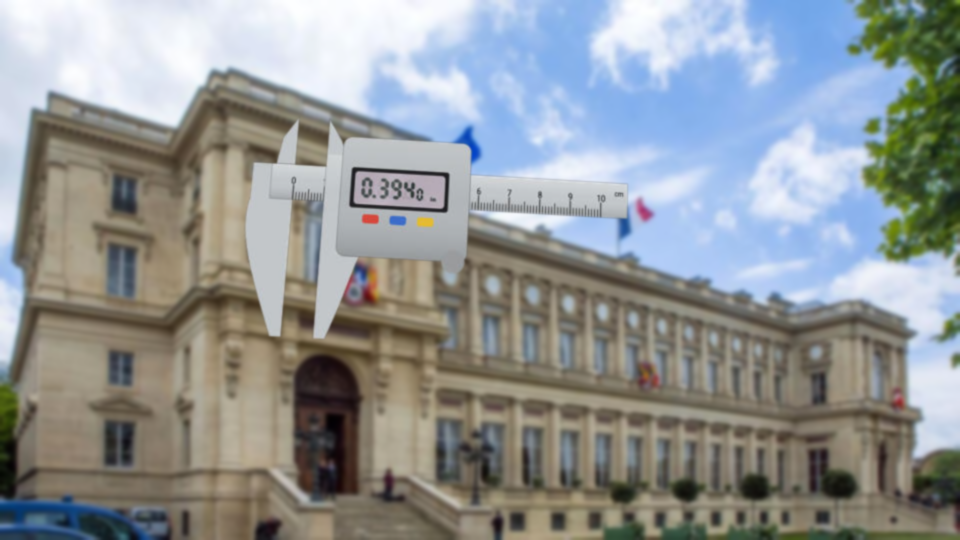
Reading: 0.3940in
